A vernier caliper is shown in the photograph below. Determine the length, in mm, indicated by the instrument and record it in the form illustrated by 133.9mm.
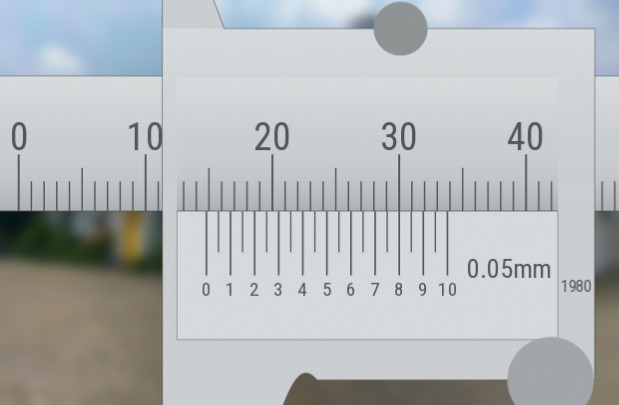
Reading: 14.8mm
